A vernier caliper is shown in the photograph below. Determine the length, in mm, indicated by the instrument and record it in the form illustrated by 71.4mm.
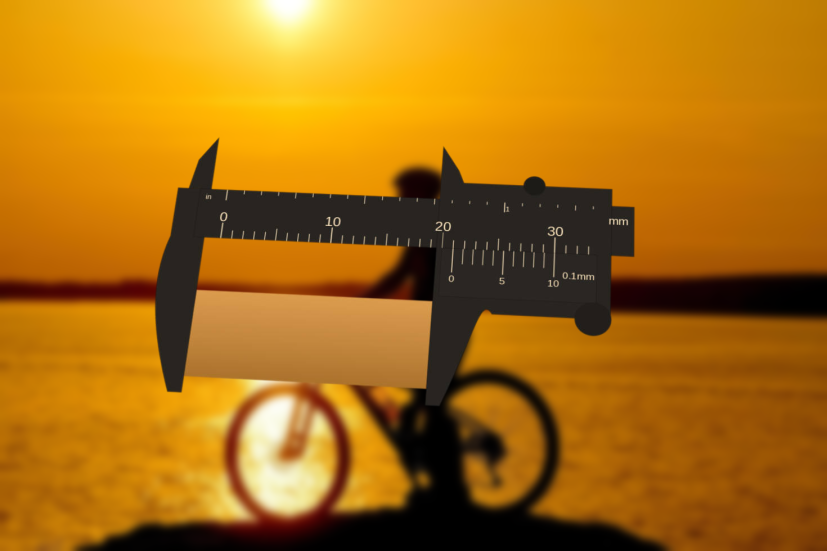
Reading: 21.0mm
